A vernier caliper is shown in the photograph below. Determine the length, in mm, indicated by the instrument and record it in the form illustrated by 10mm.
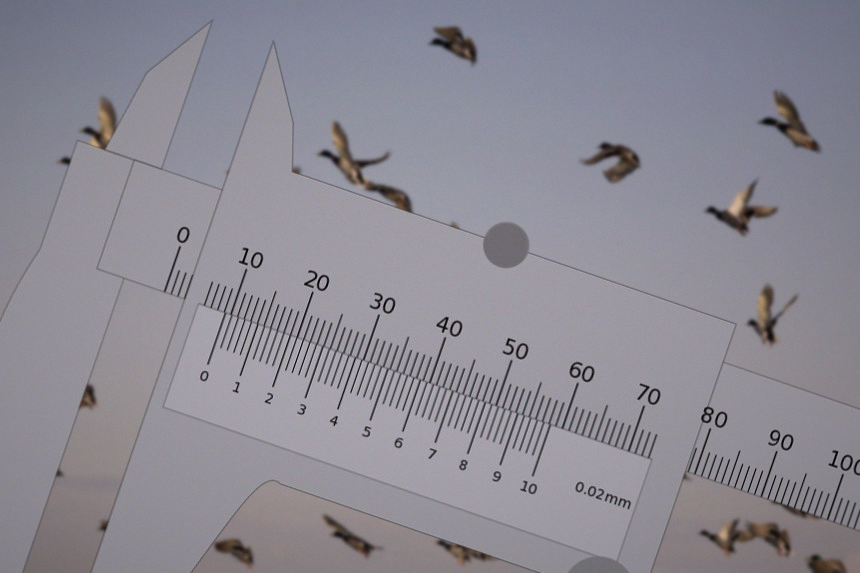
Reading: 9.2mm
